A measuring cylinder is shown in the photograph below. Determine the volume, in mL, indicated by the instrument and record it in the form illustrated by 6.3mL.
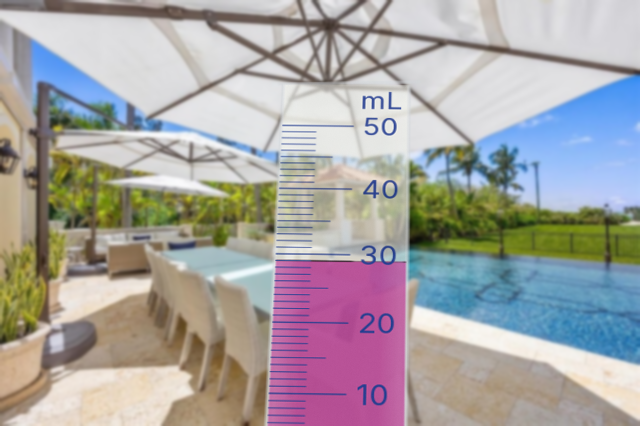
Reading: 29mL
